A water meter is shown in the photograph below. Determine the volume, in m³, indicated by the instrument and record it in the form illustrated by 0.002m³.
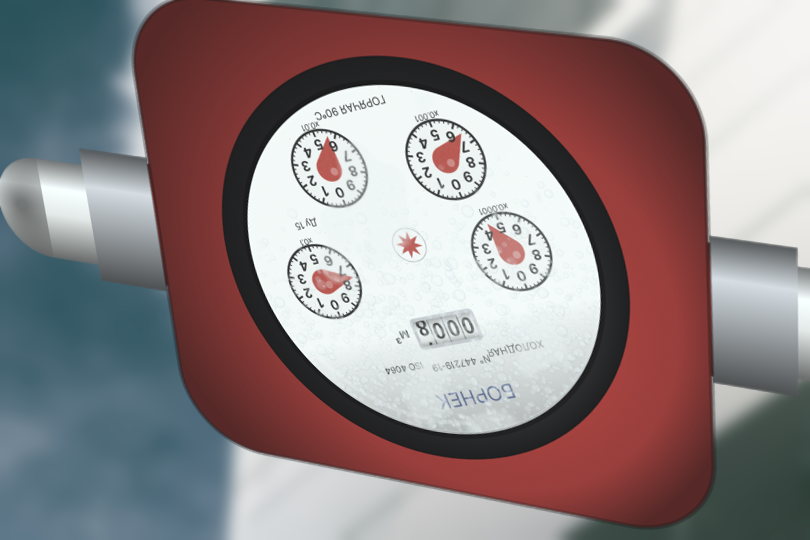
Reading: 7.7564m³
